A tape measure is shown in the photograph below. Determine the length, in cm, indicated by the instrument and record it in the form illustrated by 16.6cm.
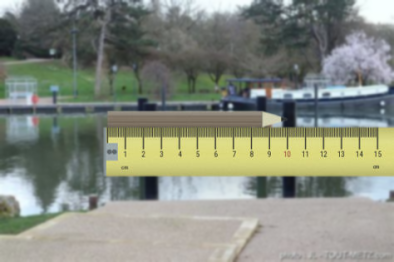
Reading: 10cm
